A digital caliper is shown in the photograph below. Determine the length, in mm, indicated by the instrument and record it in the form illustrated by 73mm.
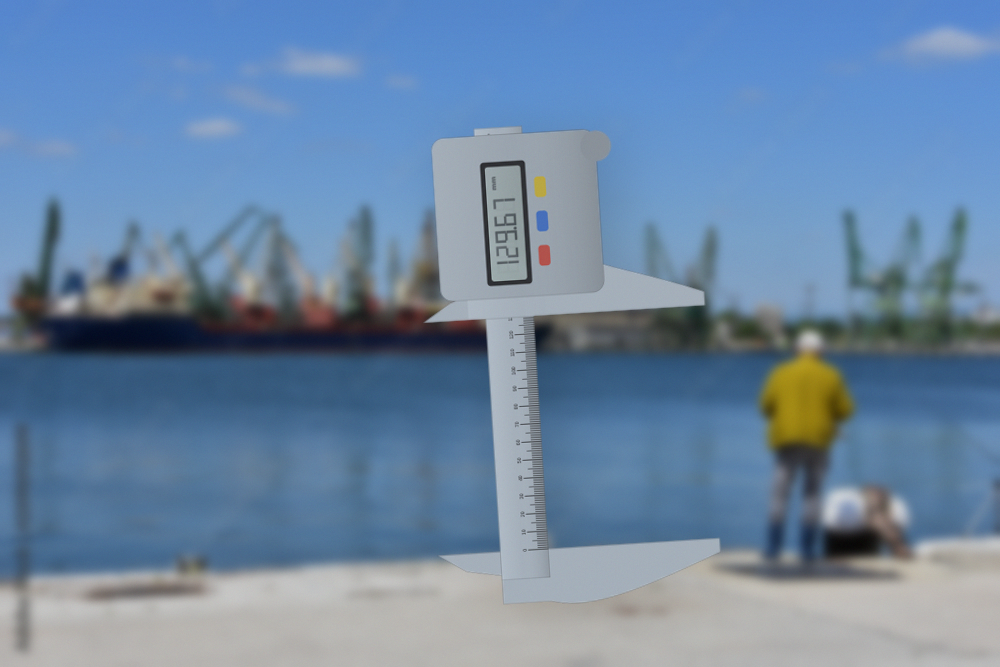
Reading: 129.67mm
